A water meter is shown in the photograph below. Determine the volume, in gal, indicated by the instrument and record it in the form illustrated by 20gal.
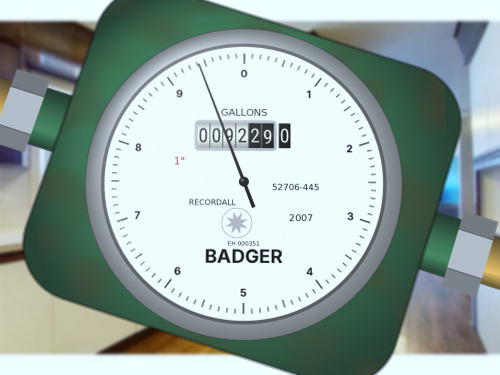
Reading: 92289.4gal
